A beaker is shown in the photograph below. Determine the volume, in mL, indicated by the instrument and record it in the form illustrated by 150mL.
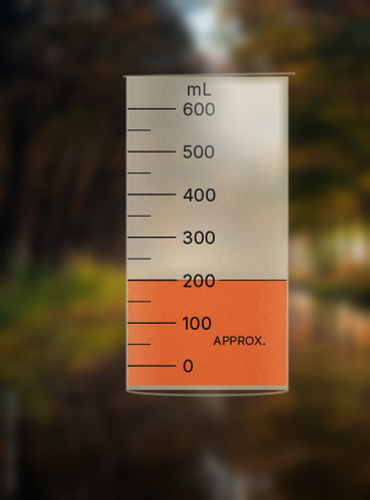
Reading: 200mL
